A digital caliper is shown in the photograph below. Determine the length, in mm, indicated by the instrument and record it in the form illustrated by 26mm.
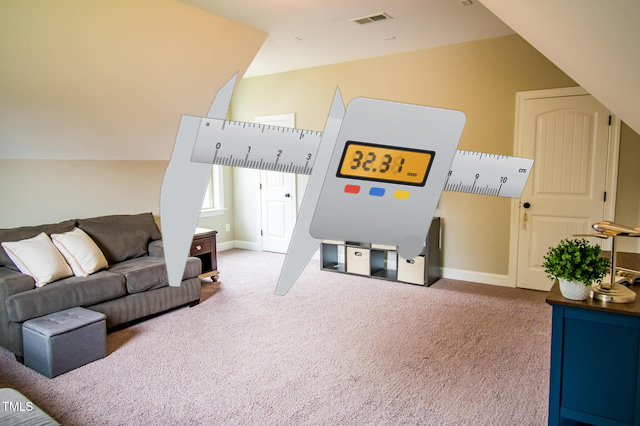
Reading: 32.31mm
